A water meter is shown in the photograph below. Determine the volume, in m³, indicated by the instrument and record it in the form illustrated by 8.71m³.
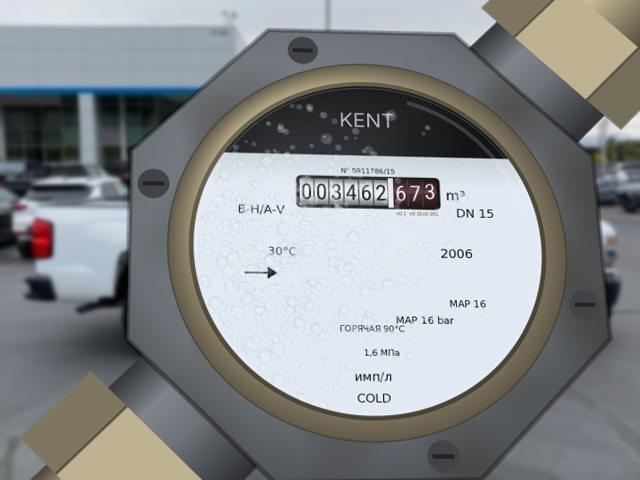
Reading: 3462.673m³
